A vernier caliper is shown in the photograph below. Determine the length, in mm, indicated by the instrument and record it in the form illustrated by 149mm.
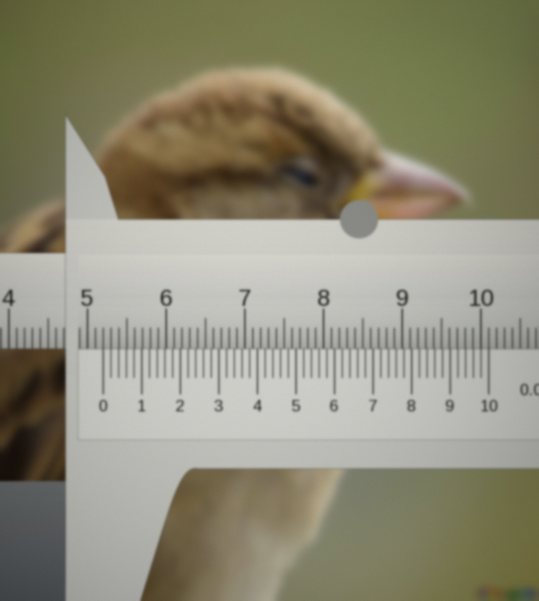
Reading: 52.0mm
